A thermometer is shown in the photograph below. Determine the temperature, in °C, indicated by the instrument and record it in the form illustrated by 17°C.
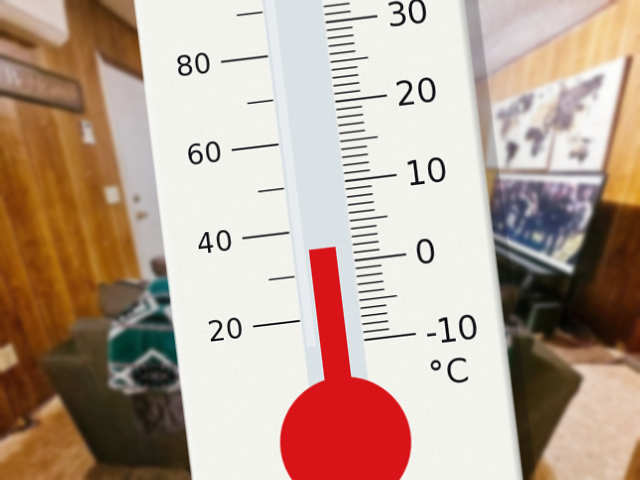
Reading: 2°C
